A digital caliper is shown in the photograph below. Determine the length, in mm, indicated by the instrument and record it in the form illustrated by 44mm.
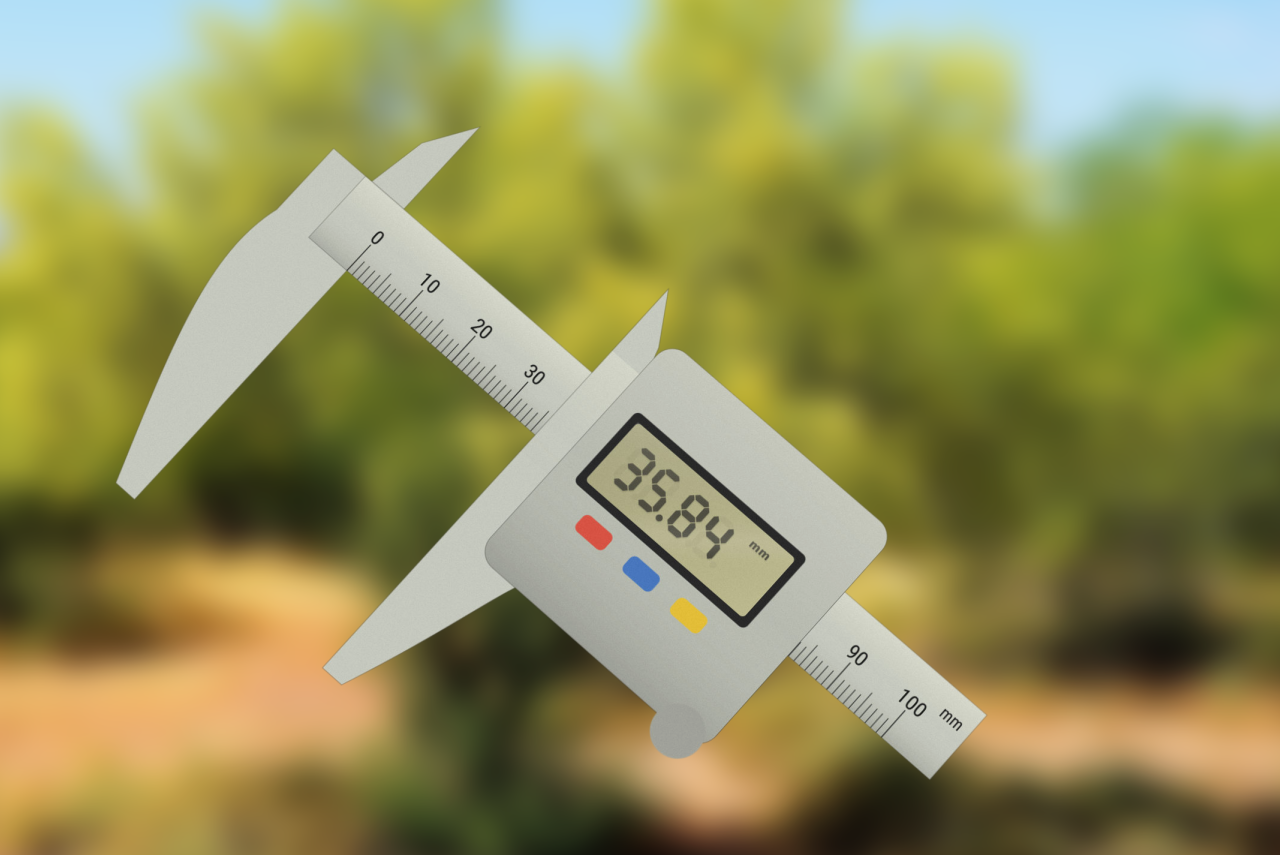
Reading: 35.84mm
